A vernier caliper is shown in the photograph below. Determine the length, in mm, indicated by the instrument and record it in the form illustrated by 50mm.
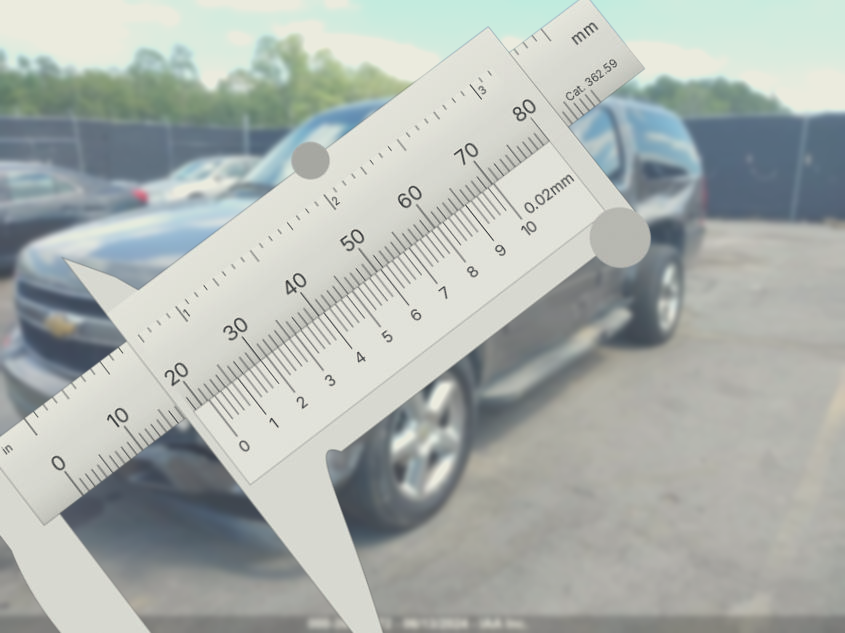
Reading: 21.2mm
